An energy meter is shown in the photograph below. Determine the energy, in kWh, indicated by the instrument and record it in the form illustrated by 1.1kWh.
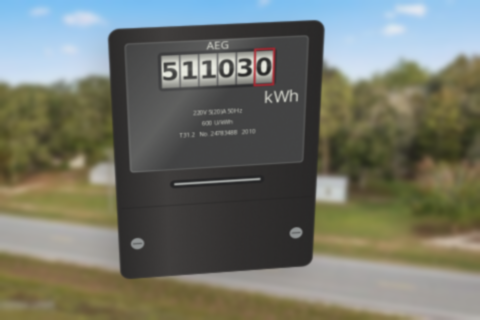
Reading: 51103.0kWh
